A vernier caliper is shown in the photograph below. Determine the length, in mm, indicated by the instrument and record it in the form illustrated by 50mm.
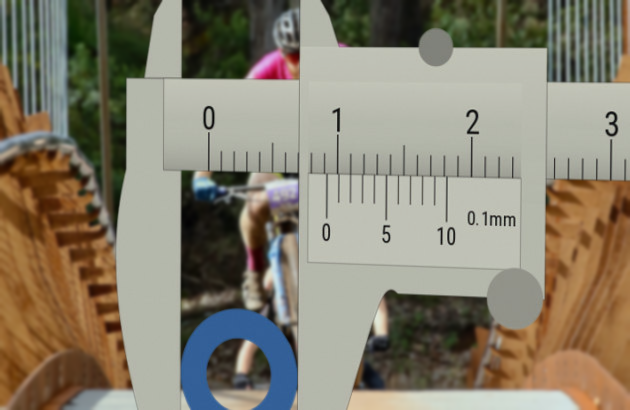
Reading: 9.2mm
